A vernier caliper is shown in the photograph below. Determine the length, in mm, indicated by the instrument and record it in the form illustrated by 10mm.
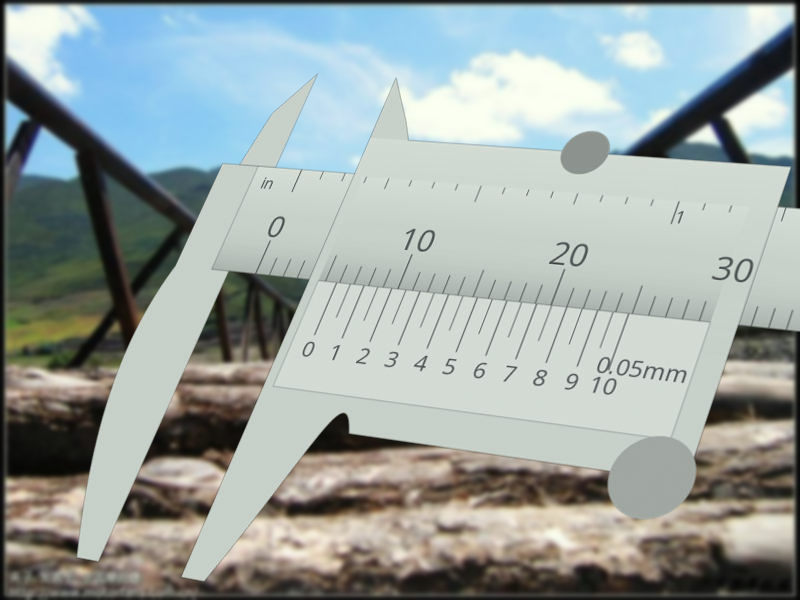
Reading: 5.8mm
